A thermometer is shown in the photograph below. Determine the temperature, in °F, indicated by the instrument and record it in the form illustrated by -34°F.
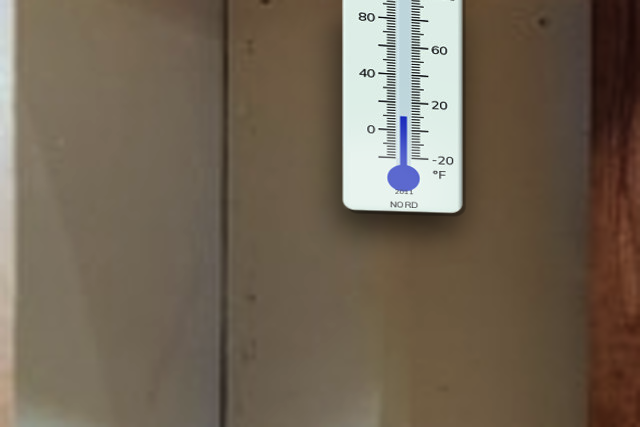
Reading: 10°F
